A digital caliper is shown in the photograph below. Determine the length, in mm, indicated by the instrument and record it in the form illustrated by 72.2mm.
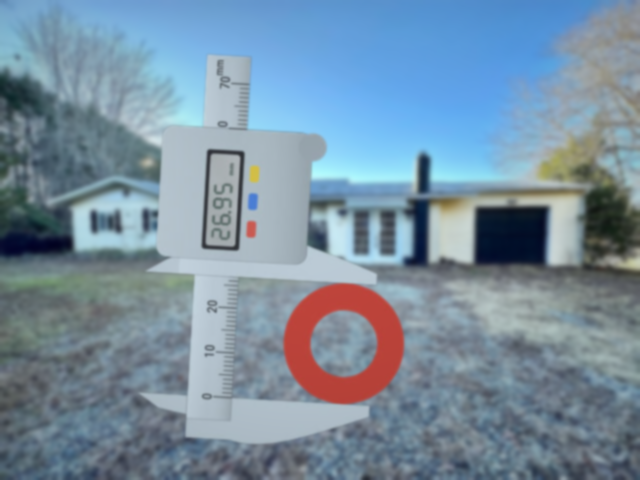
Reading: 26.95mm
